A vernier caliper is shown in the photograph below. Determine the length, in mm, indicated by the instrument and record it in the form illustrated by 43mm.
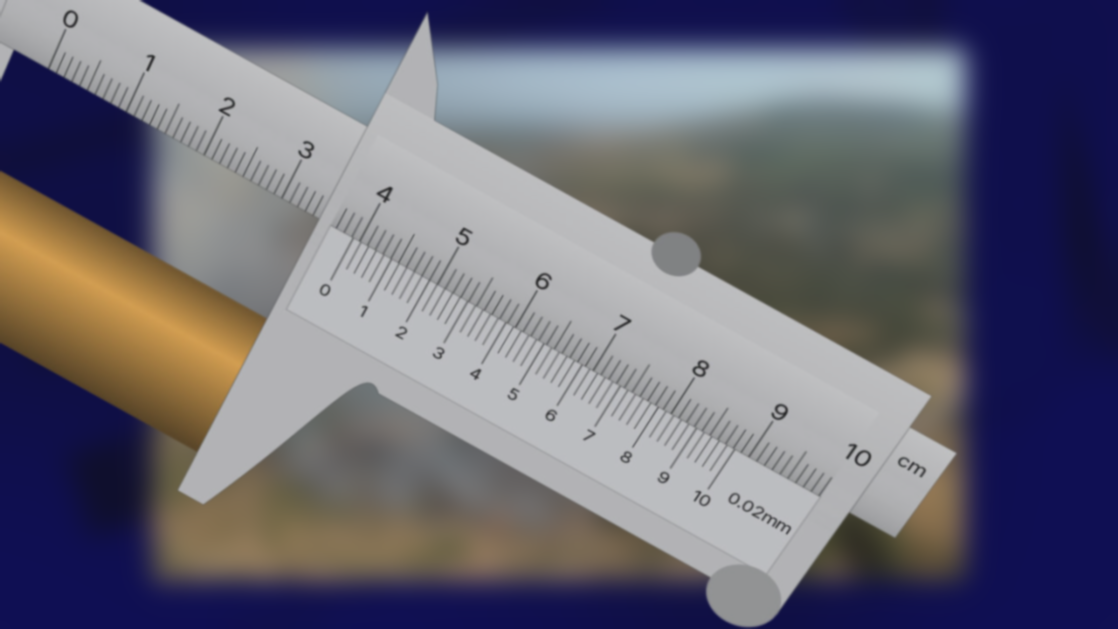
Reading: 39.2mm
